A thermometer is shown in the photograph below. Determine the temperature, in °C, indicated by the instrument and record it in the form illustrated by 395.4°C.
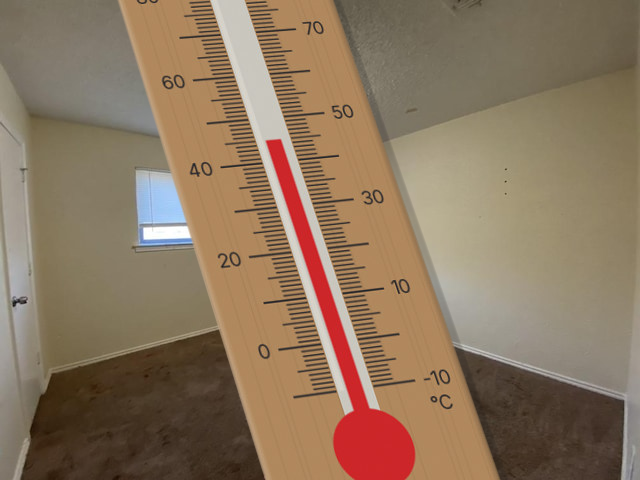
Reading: 45°C
